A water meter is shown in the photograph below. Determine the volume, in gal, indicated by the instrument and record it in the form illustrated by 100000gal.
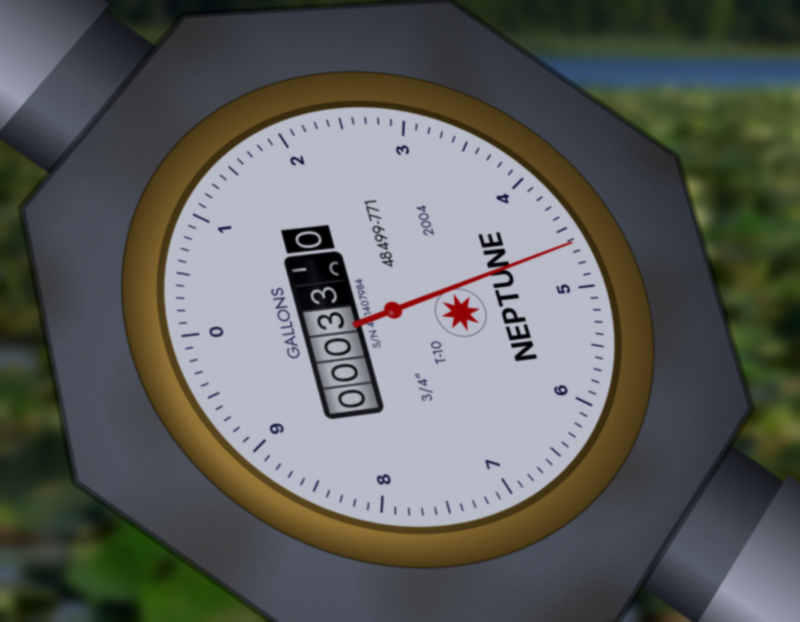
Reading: 3314.6gal
